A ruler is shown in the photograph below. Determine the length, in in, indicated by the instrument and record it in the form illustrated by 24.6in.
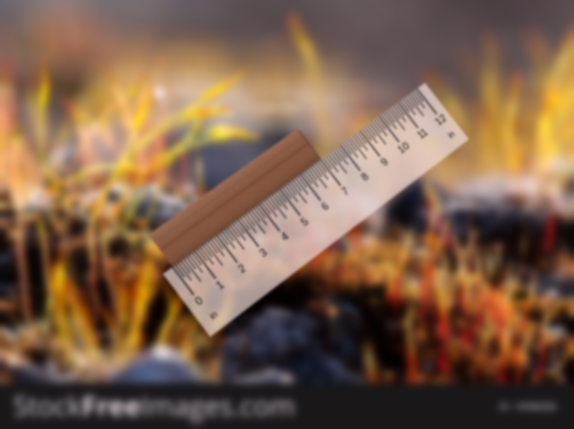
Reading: 7in
